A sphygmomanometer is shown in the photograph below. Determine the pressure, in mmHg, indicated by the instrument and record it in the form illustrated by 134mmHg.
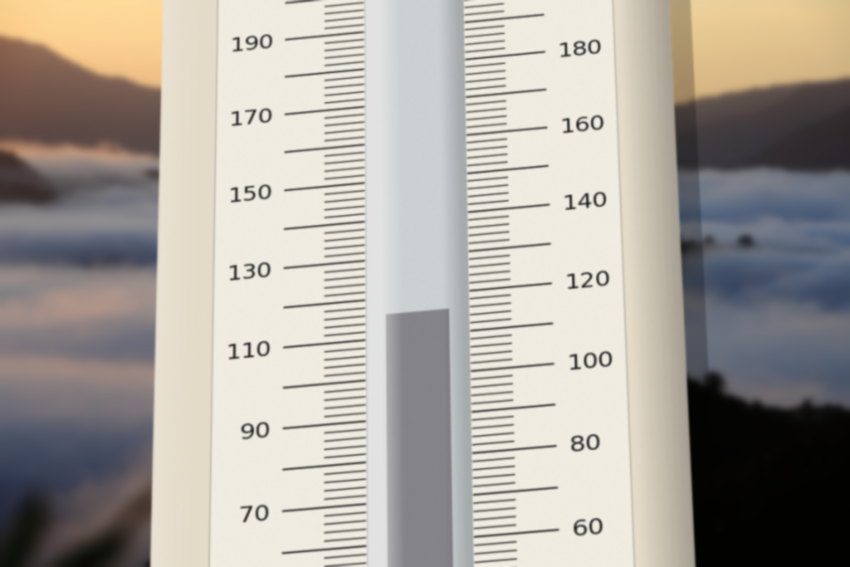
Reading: 116mmHg
